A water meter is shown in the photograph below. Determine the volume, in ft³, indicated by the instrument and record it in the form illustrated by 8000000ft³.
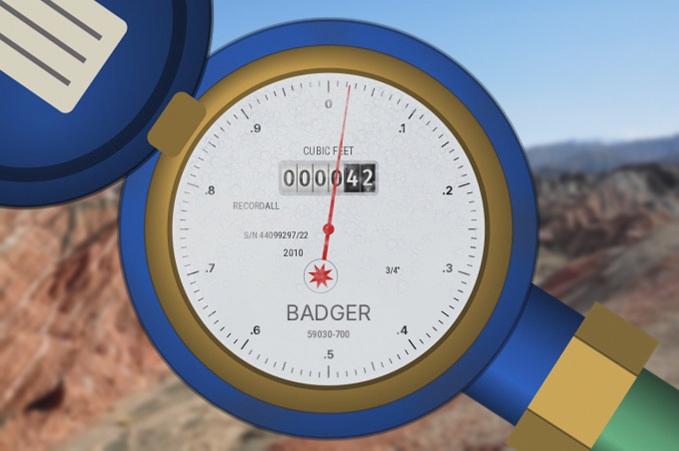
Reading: 42.02ft³
